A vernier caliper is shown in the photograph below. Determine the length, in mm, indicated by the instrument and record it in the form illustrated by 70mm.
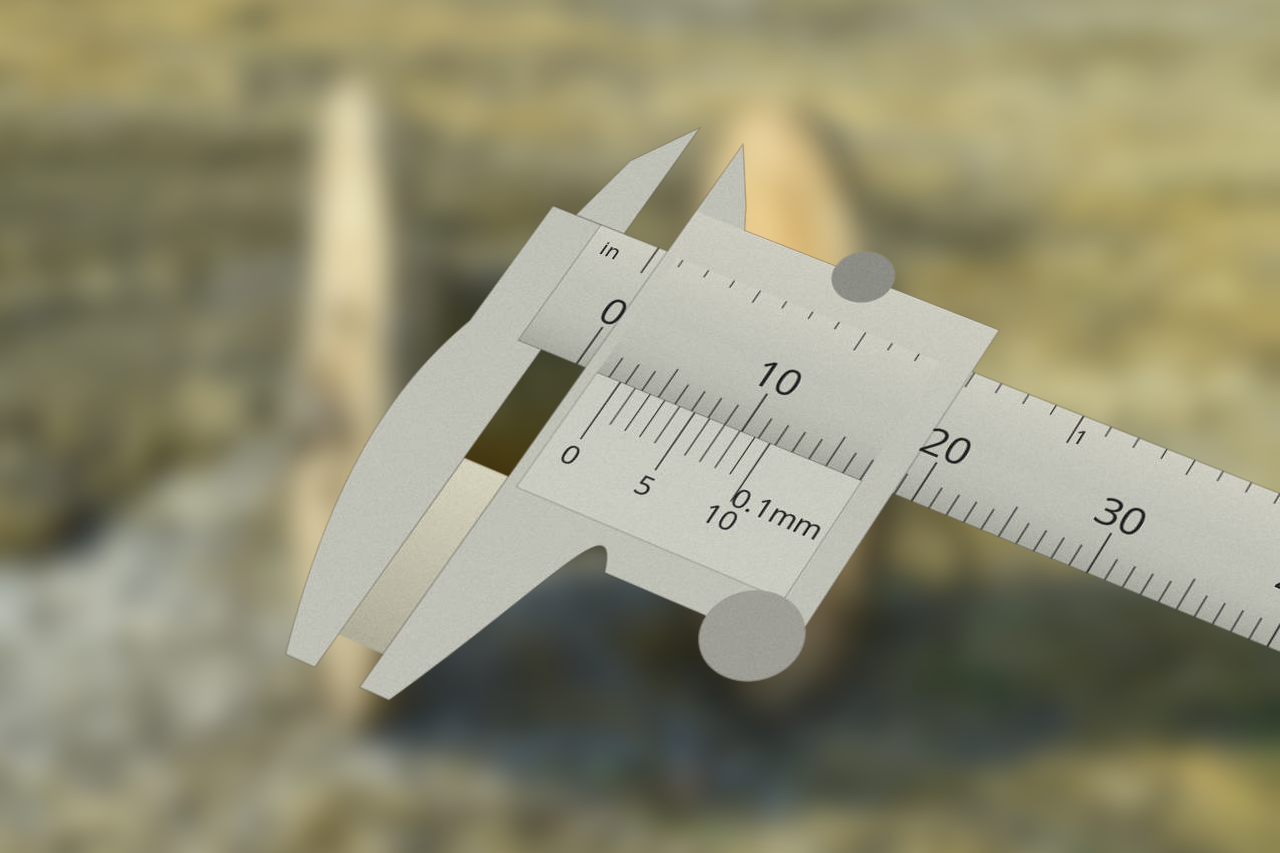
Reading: 2.7mm
